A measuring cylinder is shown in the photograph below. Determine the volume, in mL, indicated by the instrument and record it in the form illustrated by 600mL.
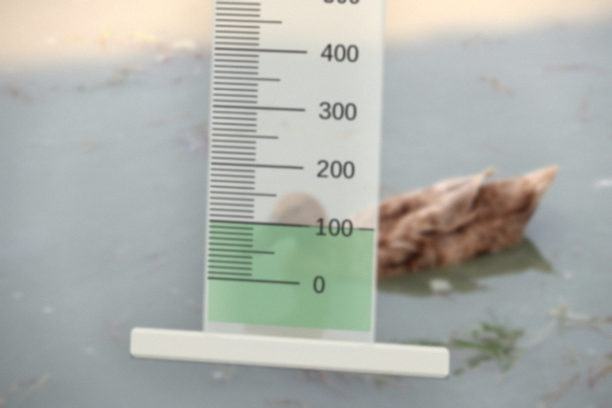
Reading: 100mL
